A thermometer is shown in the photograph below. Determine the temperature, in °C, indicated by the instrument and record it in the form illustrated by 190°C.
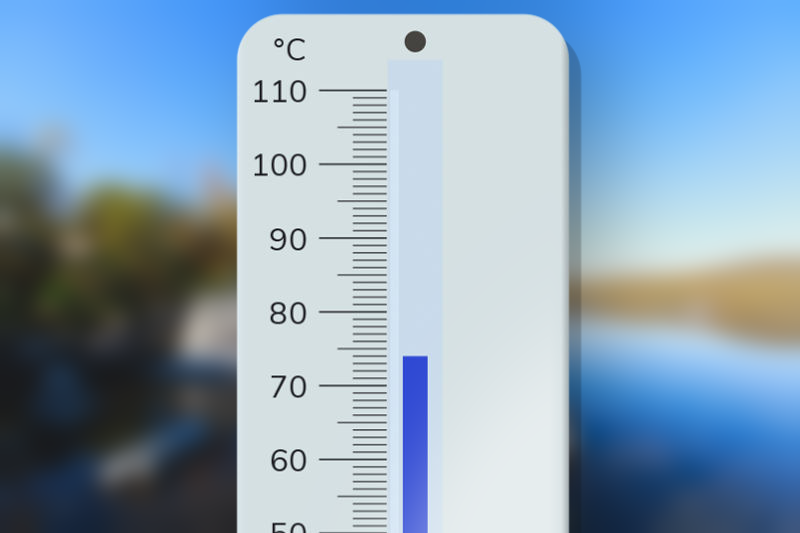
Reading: 74°C
